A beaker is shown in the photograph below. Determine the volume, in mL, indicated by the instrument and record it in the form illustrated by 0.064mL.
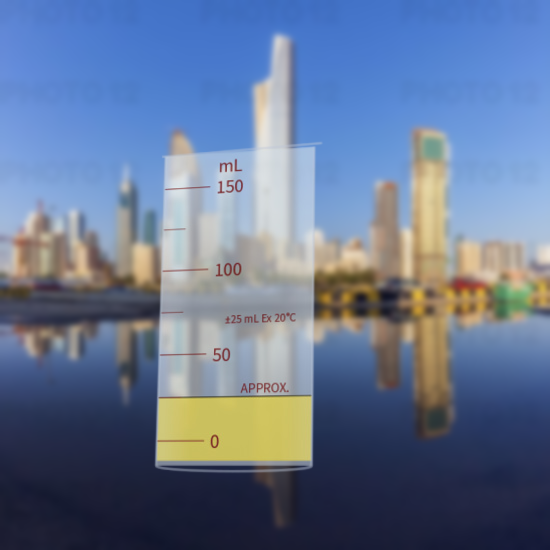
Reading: 25mL
